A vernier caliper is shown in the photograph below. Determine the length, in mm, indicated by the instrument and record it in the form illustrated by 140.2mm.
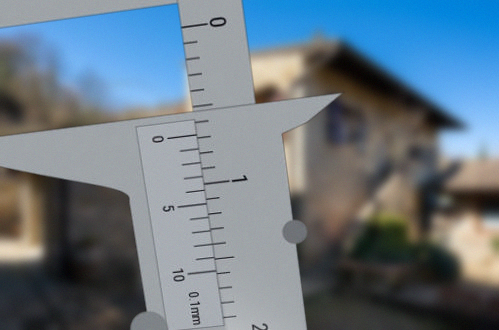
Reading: 6.8mm
